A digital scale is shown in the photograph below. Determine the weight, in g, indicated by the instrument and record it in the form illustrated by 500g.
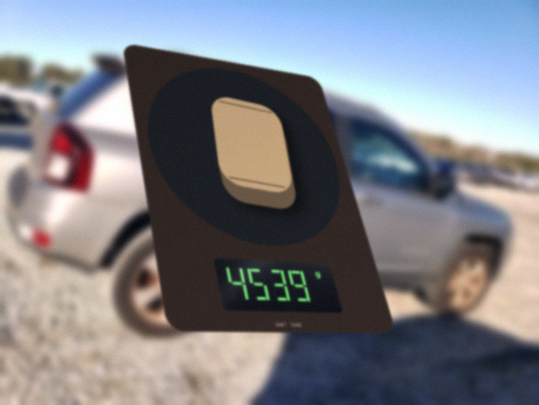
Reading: 4539g
